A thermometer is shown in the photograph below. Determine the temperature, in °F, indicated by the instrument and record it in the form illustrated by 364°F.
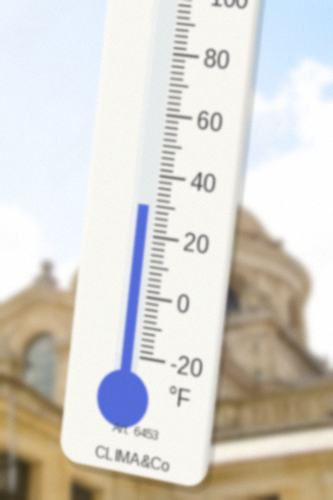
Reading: 30°F
